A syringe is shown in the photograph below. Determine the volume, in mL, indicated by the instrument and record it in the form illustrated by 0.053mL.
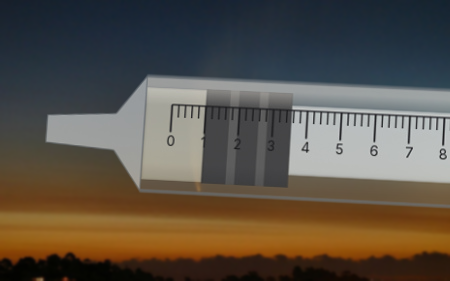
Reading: 1mL
